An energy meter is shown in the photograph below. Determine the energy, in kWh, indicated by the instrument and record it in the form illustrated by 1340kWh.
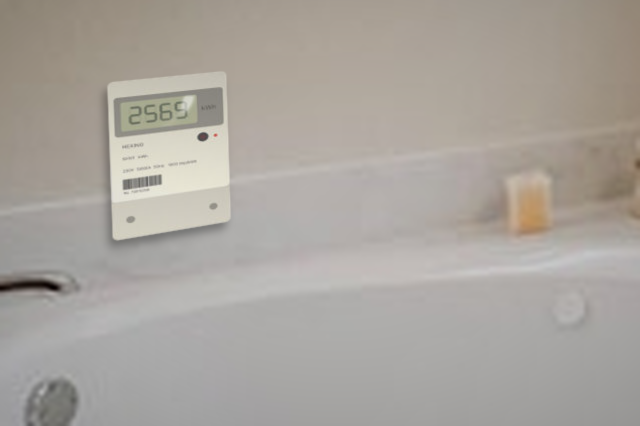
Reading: 2569kWh
